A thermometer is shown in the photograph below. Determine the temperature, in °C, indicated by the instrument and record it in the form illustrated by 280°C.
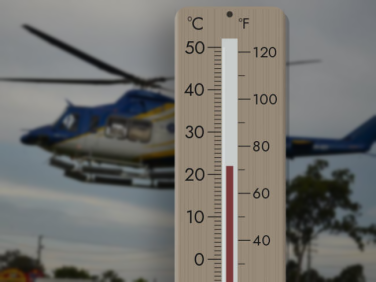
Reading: 22°C
